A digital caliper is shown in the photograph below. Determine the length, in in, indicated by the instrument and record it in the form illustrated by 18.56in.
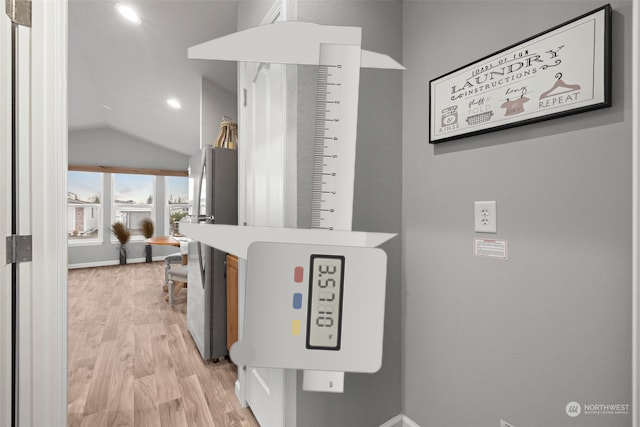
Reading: 3.5710in
